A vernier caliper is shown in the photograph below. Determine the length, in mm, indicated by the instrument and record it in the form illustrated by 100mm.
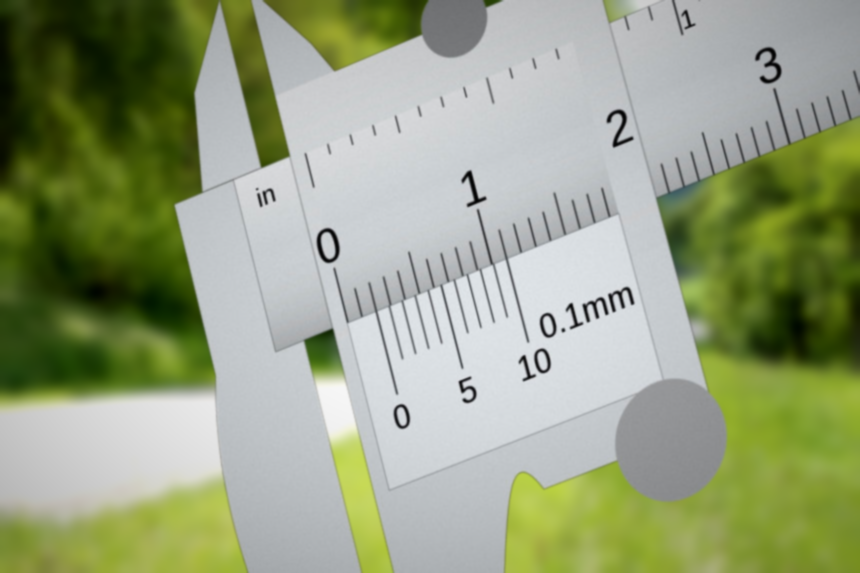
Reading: 2.0mm
